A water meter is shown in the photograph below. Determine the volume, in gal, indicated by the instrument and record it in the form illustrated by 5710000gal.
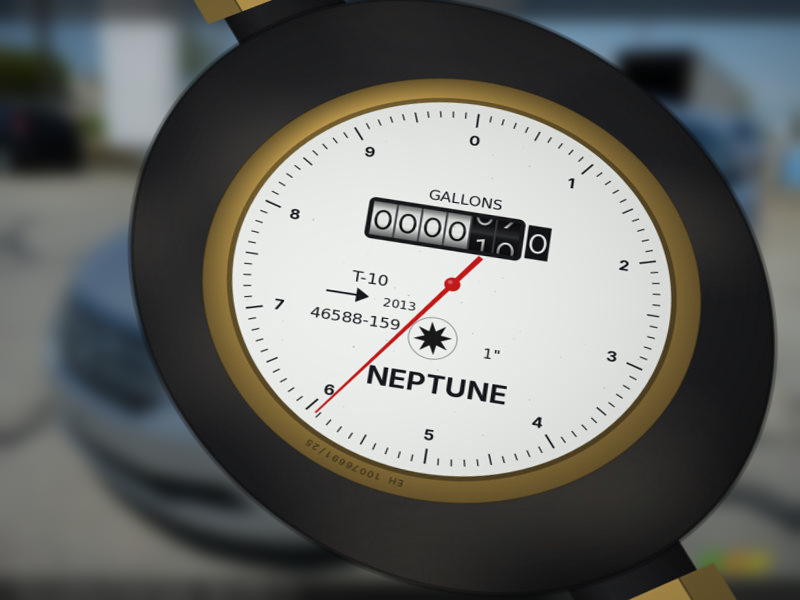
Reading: 95.9gal
